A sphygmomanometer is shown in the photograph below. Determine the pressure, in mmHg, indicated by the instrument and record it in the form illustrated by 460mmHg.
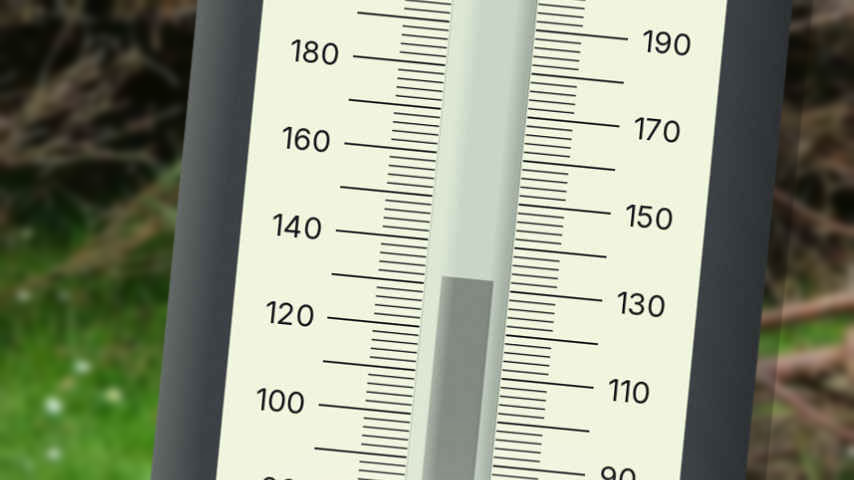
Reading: 132mmHg
